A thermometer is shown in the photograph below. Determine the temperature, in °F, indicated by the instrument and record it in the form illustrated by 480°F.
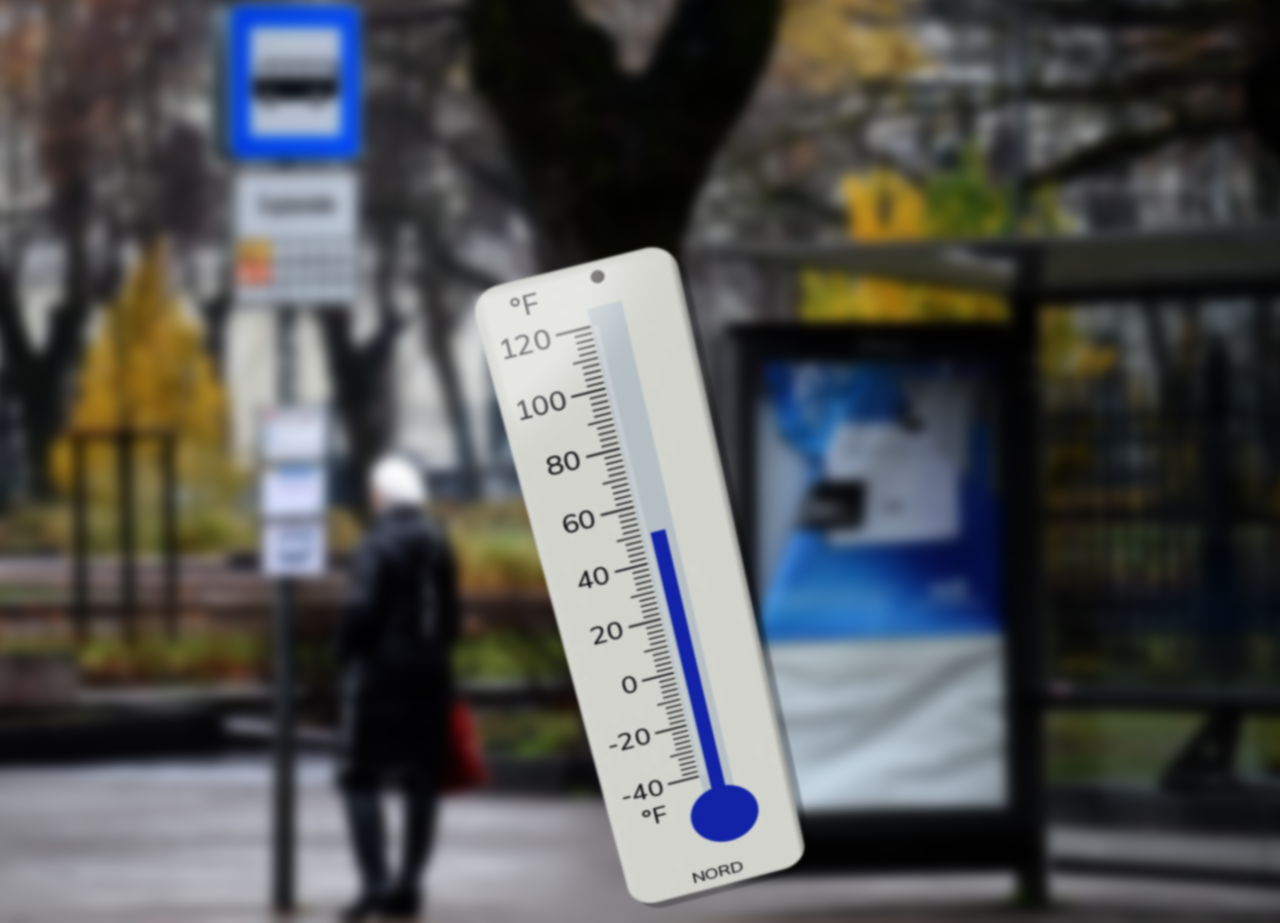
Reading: 50°F
